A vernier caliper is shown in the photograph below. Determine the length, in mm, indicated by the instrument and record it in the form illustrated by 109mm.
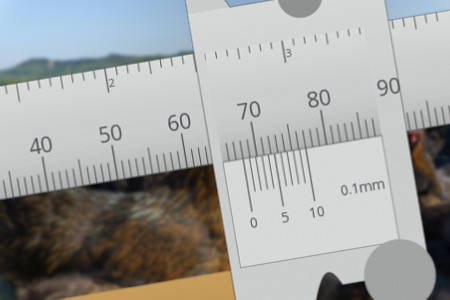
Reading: 68.0mm
